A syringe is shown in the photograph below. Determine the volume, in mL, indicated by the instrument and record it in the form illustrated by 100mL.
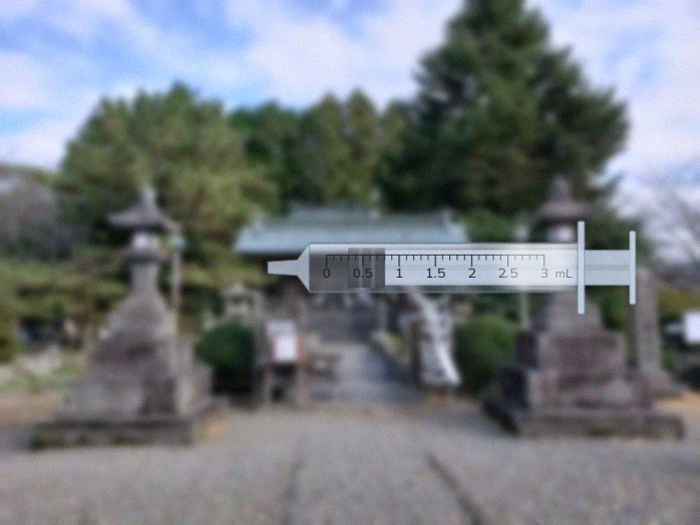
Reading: 0.3mL
